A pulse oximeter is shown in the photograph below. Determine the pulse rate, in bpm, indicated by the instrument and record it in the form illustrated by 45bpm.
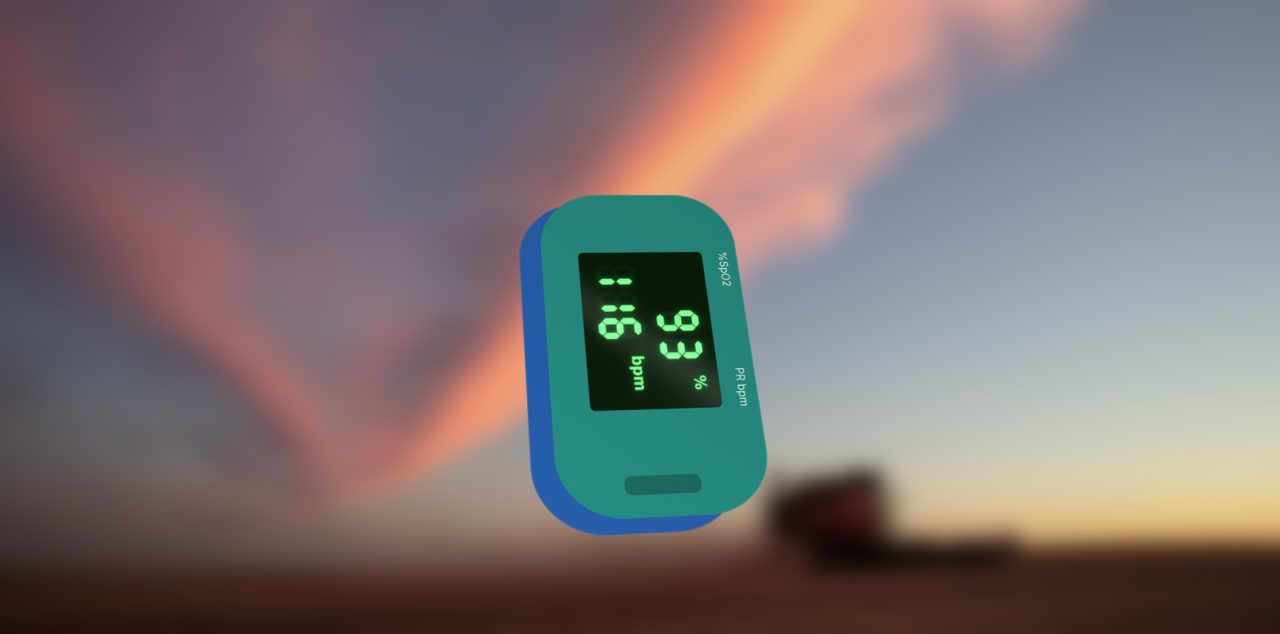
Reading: 116bpm
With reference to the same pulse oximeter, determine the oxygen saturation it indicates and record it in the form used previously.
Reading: 93%
